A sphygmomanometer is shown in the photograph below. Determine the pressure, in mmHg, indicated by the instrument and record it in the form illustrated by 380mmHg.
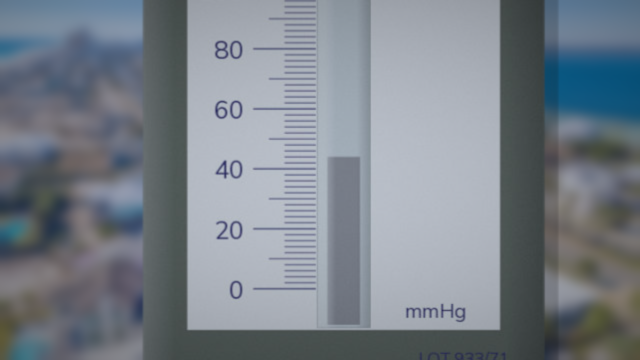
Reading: 44mmHg
